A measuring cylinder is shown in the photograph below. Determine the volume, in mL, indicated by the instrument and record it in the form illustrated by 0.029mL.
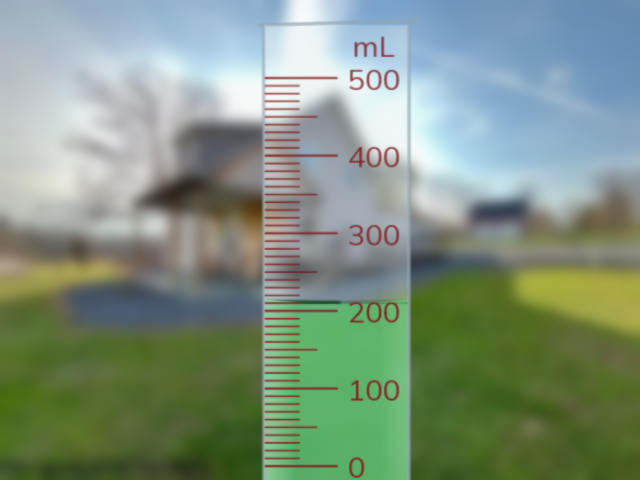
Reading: 210mL
